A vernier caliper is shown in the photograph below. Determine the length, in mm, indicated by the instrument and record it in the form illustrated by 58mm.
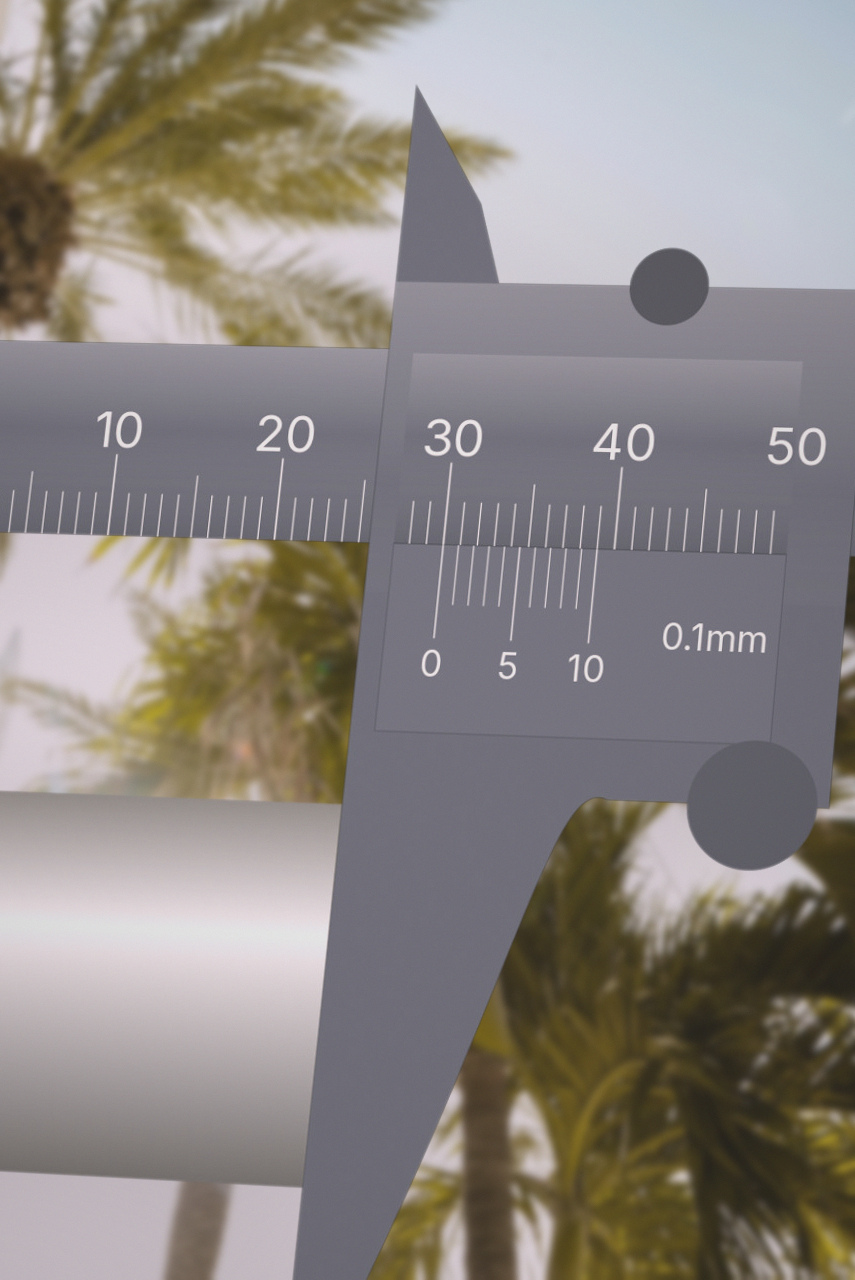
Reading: 30.0mm
